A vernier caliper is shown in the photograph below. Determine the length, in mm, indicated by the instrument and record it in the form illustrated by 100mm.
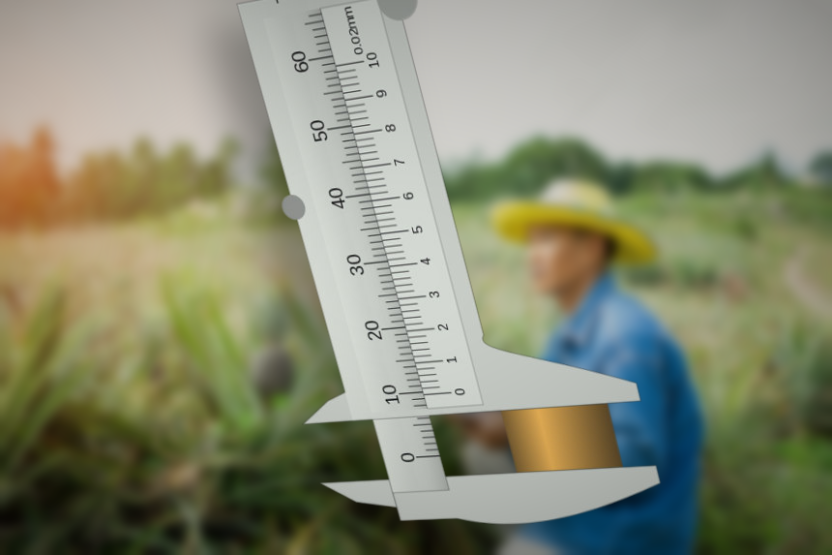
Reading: 9.6mm
